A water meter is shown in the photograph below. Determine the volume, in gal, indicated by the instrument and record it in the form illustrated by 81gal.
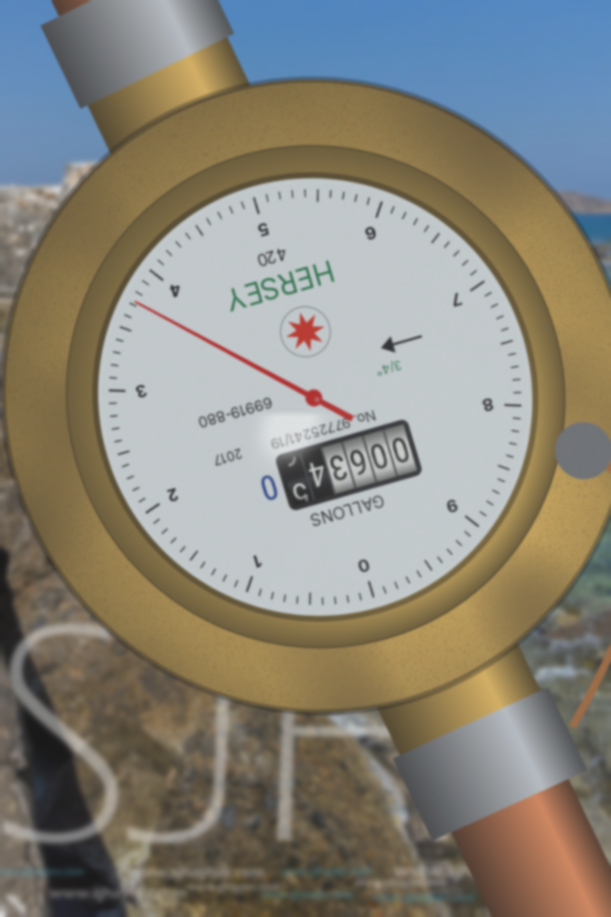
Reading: 63453.7gal
